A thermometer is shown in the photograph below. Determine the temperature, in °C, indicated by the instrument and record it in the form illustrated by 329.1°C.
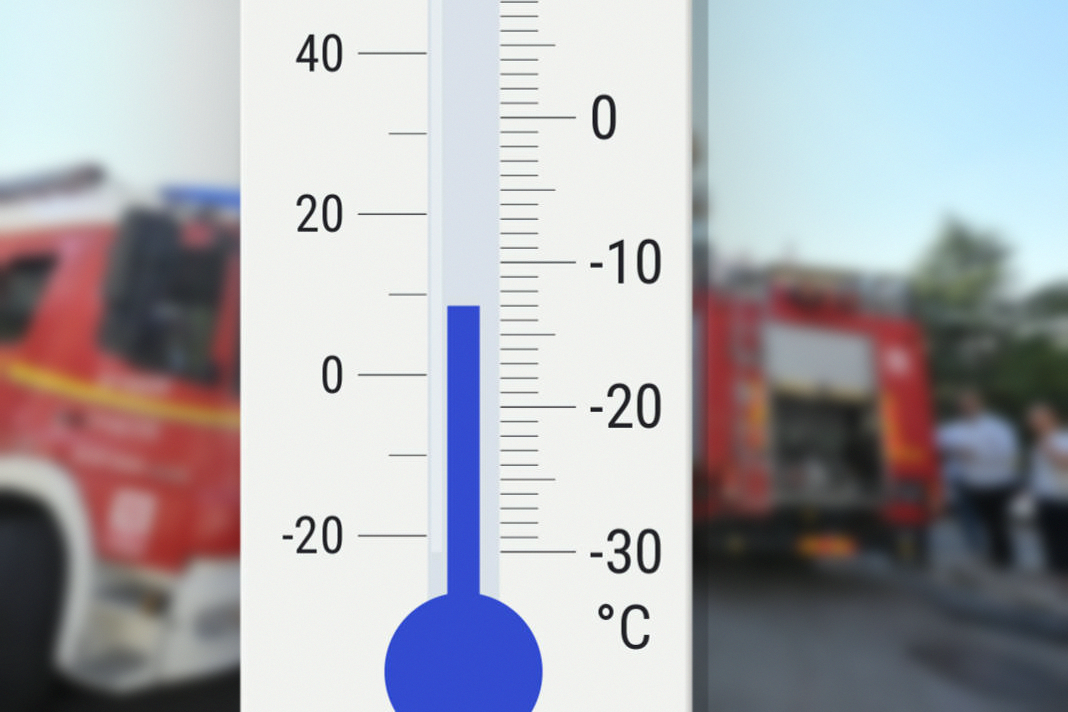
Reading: -13°C
